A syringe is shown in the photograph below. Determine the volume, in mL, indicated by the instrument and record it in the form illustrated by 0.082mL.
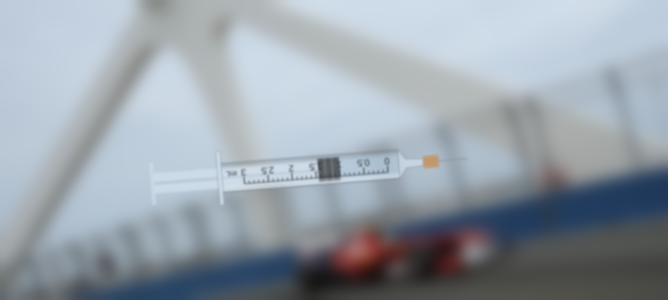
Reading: 1mL
